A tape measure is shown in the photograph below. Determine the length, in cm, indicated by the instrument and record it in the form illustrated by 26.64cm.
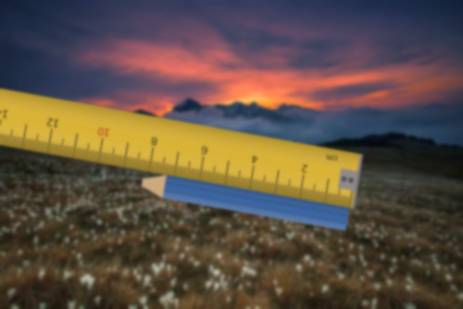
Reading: 8.5cm
